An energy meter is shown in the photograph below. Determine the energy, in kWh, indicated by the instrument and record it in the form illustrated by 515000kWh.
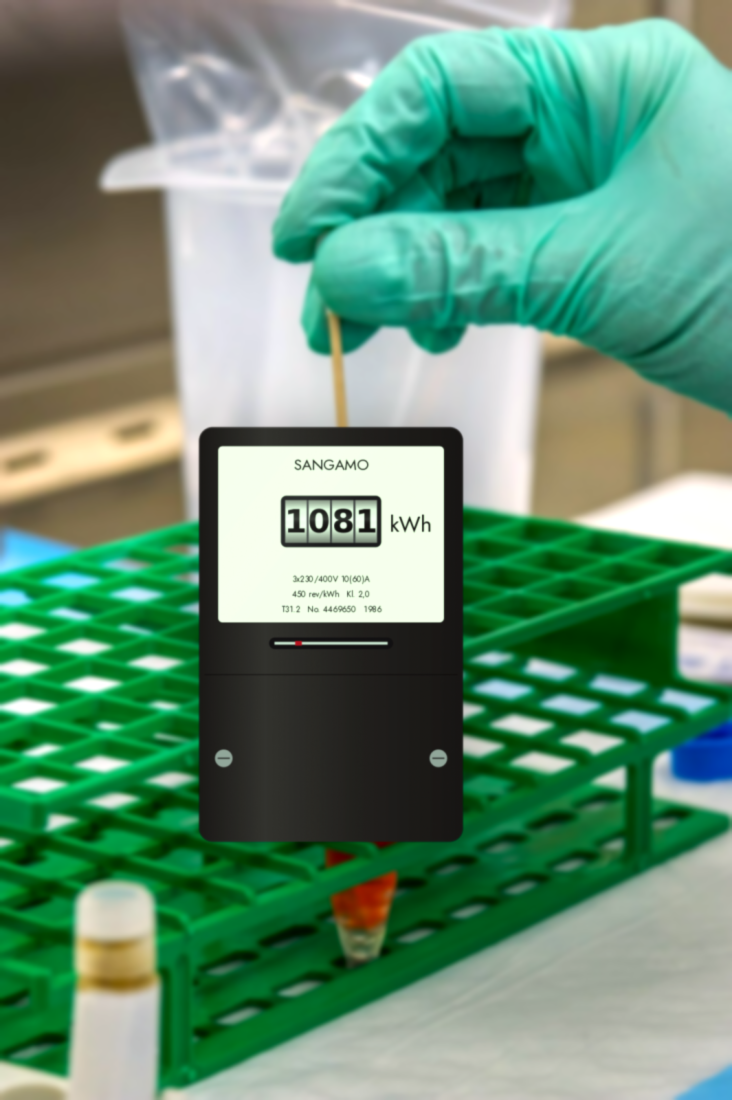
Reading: 1081kWh
